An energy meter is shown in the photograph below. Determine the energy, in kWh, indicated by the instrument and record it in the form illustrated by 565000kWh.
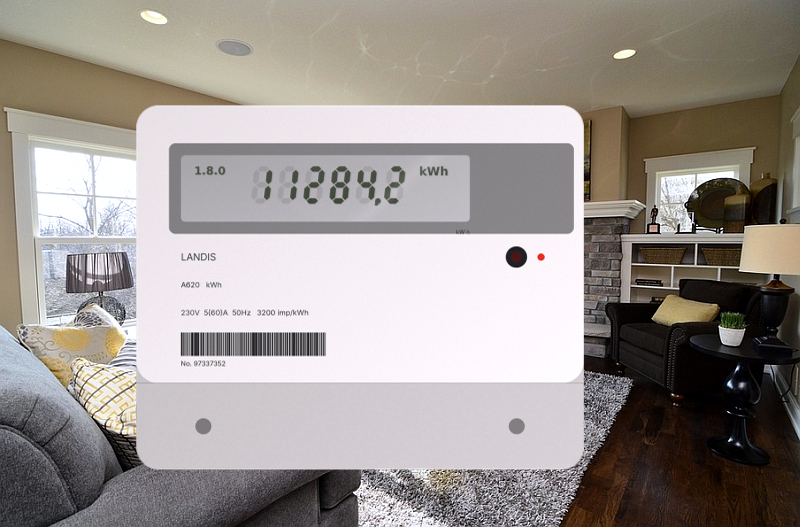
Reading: 11284.2kWh
